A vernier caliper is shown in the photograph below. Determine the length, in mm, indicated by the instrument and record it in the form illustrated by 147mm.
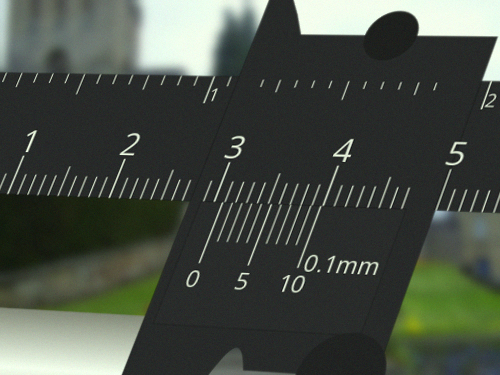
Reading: 30.8mm
